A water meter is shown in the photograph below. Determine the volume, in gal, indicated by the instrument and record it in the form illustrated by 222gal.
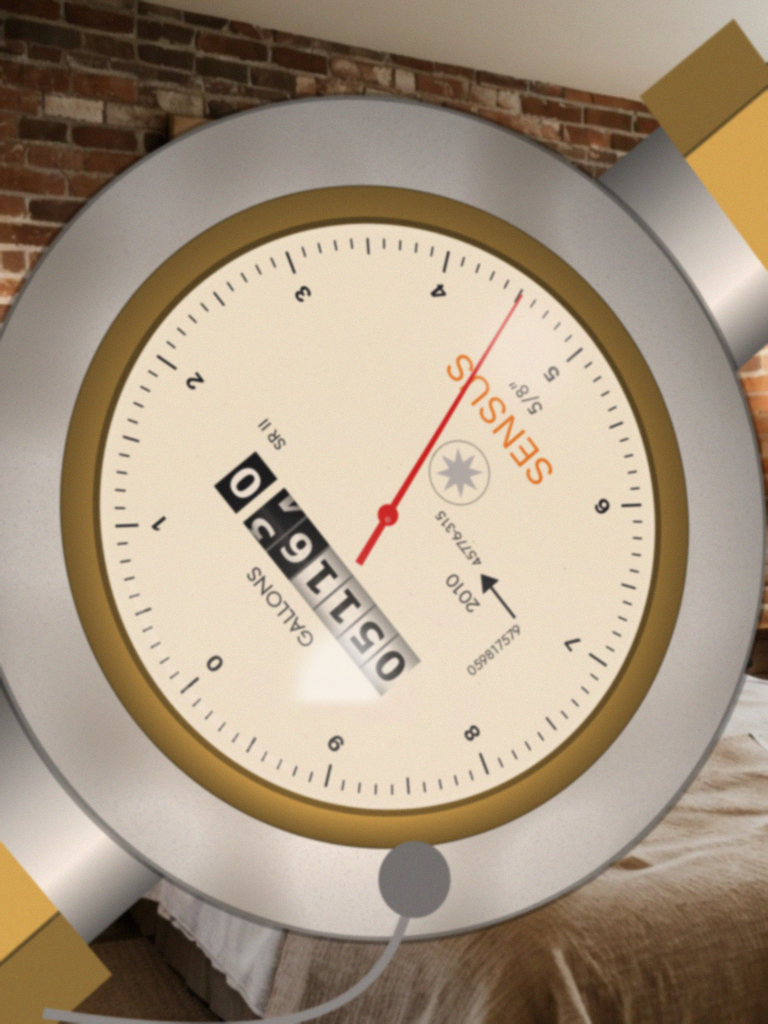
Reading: 511634.5gal
